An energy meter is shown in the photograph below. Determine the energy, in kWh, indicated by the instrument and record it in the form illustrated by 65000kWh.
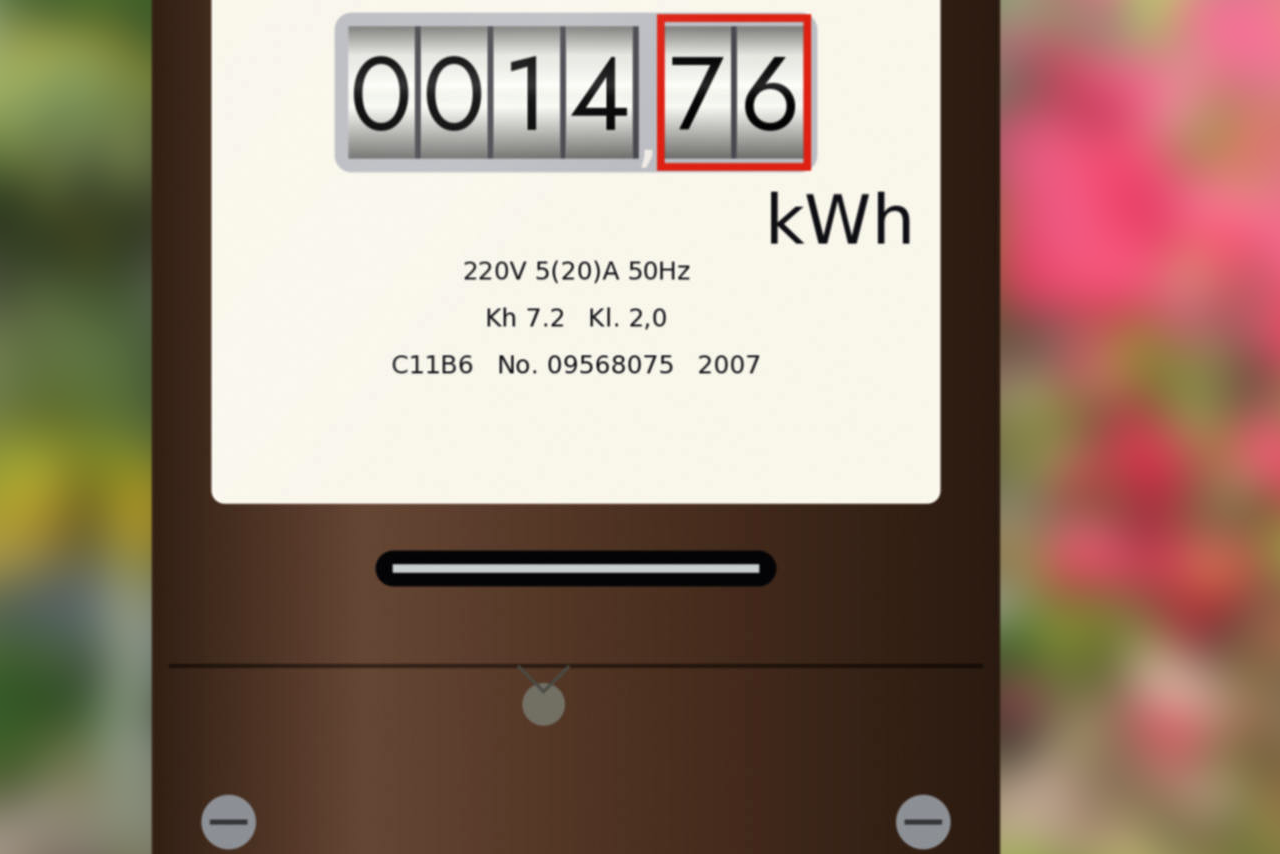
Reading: 14.76kWh
